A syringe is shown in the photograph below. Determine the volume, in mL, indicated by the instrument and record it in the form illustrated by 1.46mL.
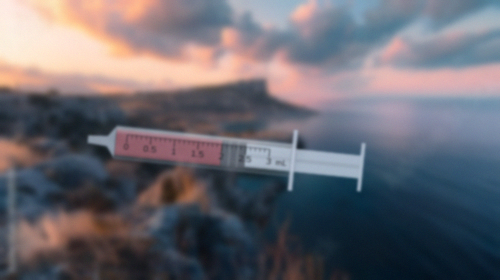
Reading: 2mL
